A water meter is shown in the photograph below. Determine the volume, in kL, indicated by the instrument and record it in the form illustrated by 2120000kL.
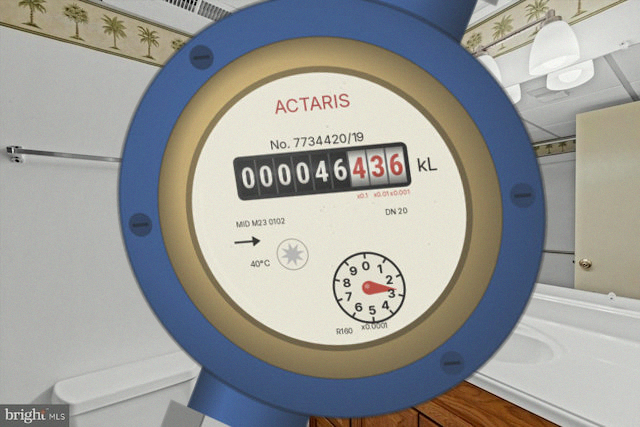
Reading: 46.4362kL
